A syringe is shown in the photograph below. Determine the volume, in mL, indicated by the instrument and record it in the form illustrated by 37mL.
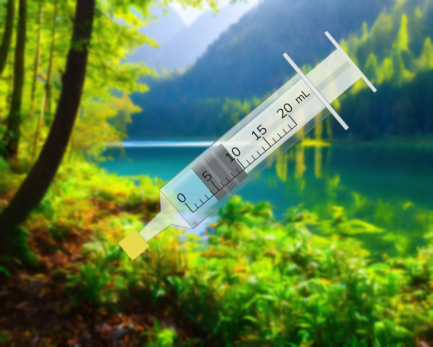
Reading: 4mL
